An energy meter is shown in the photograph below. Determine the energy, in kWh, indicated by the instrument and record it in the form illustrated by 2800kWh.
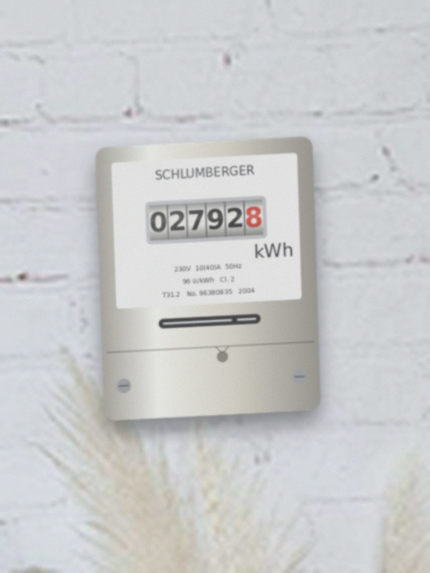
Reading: 2792.8kWh
